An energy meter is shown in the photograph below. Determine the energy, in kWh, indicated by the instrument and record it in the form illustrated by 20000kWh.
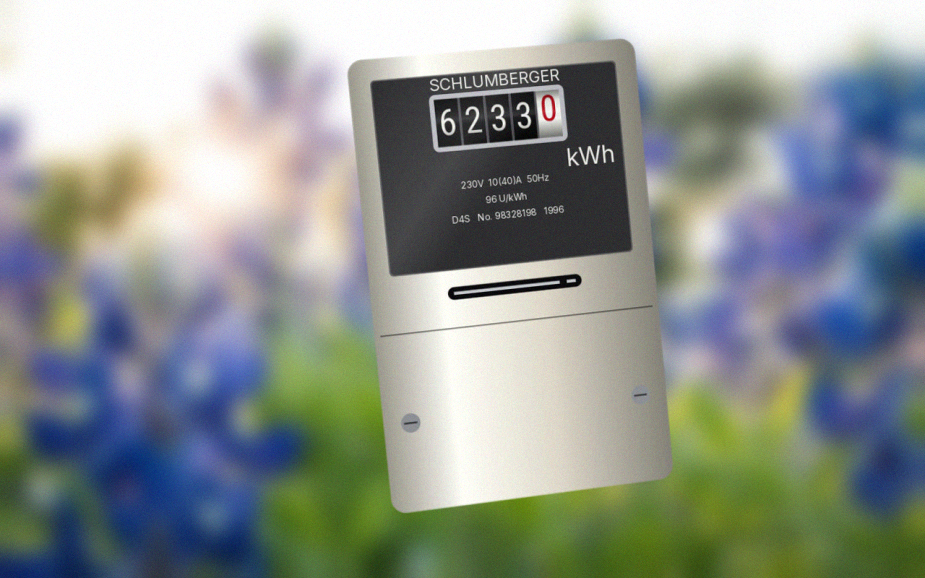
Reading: 6233.0kWh
